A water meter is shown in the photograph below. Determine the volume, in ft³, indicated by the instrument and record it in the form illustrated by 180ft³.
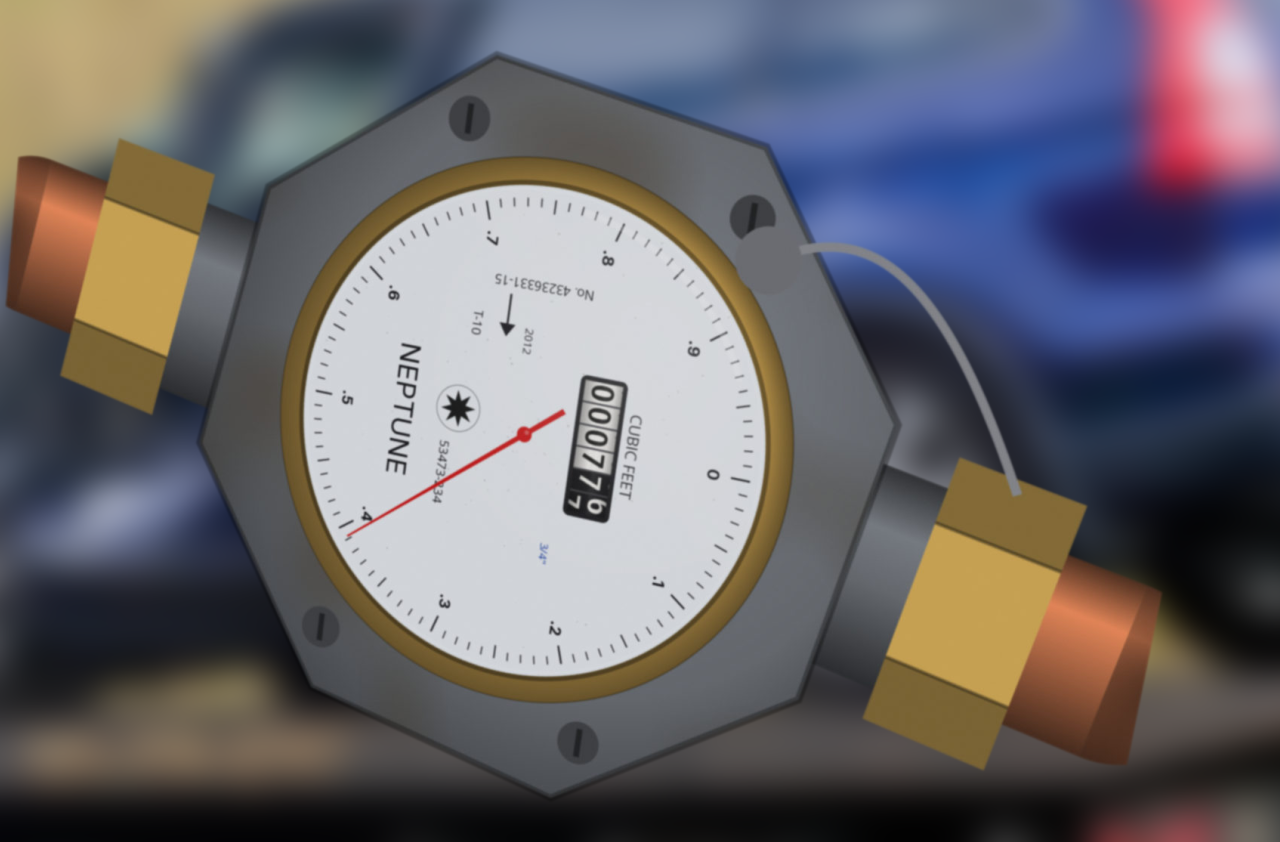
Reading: 776.39ft³
